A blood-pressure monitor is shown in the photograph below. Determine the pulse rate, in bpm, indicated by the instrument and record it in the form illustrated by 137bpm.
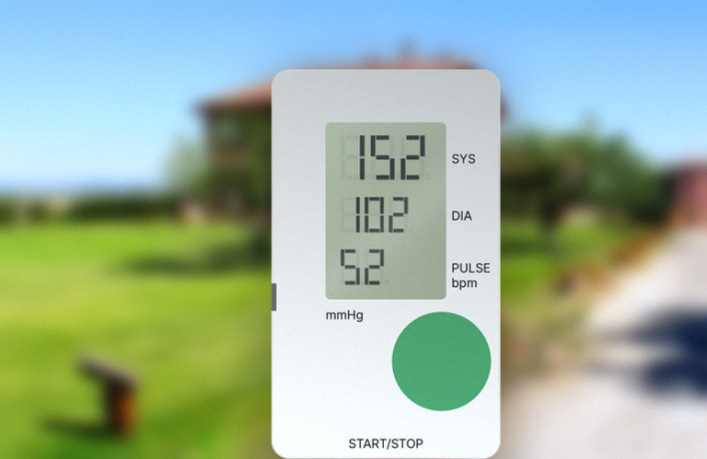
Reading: 52bpm
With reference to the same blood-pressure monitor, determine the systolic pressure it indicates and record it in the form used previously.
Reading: 152mmHg
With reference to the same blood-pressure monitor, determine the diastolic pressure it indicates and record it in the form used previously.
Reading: 102mmHg
